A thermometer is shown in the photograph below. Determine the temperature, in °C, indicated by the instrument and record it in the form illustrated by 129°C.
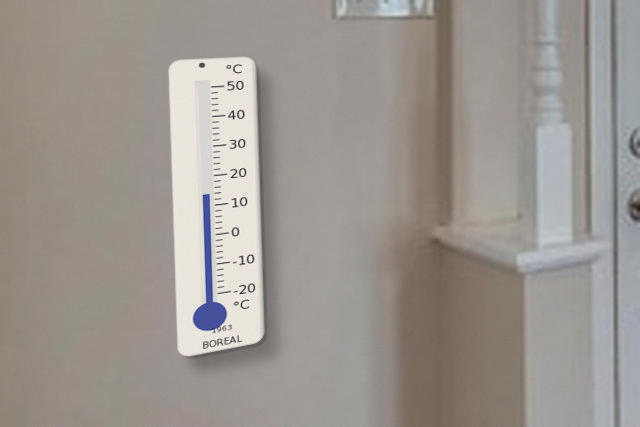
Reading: 14°C
